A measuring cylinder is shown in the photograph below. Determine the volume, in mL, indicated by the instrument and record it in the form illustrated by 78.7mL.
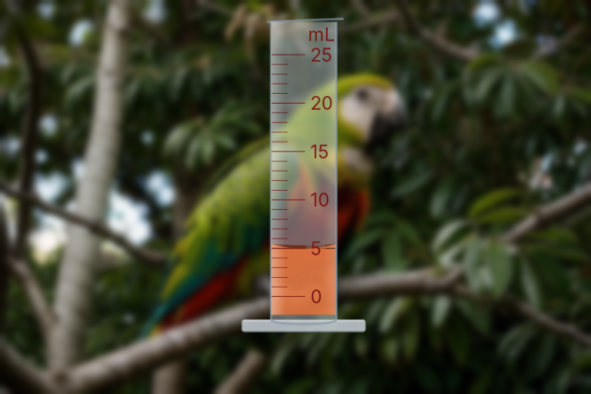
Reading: 5mL
